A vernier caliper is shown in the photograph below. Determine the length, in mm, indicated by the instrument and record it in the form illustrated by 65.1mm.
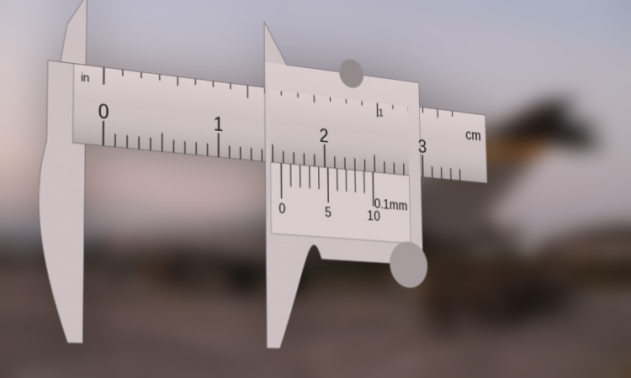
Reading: 15.8mm
